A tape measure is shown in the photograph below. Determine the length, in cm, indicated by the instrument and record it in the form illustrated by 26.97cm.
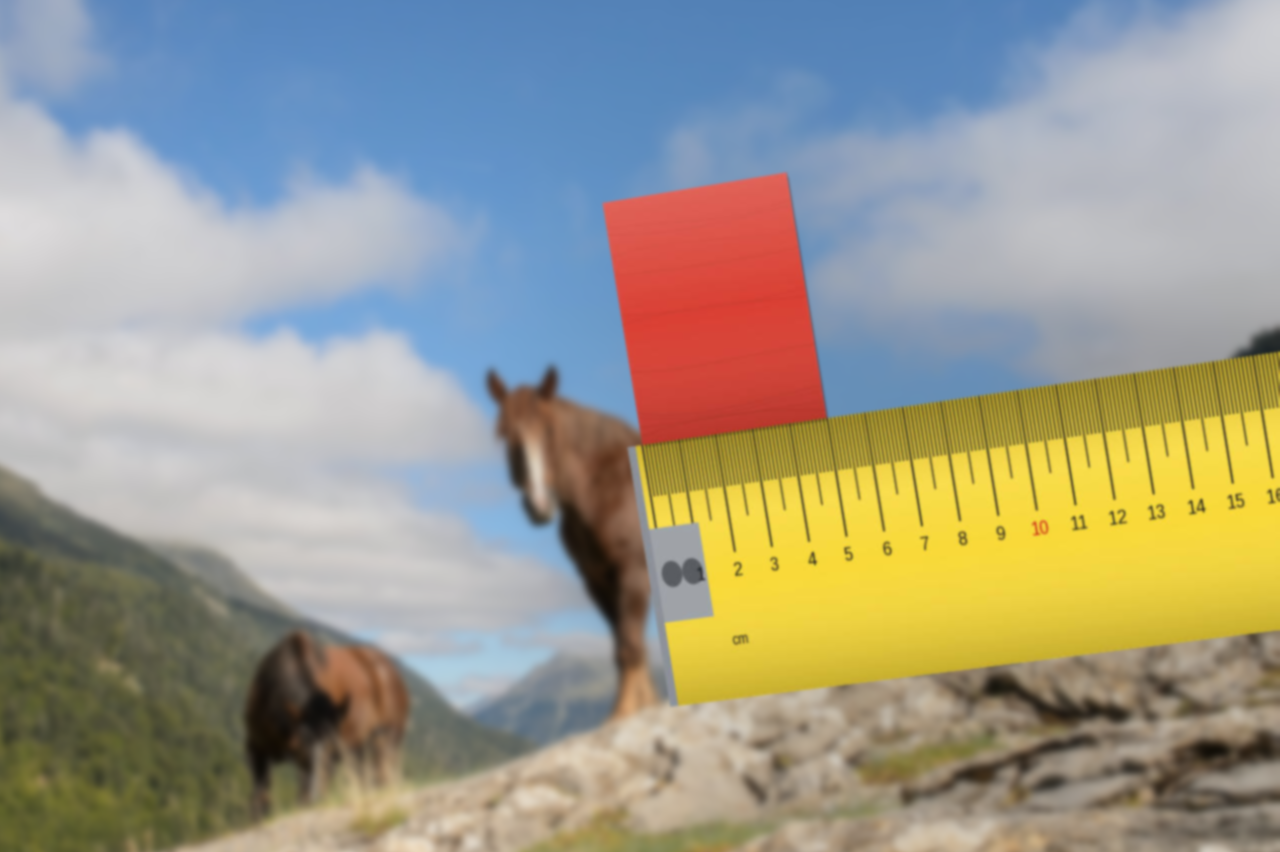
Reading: 5cm
